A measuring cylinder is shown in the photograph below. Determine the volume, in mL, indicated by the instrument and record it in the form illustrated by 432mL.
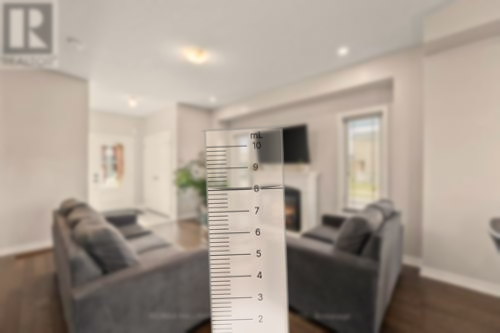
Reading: 8mL
